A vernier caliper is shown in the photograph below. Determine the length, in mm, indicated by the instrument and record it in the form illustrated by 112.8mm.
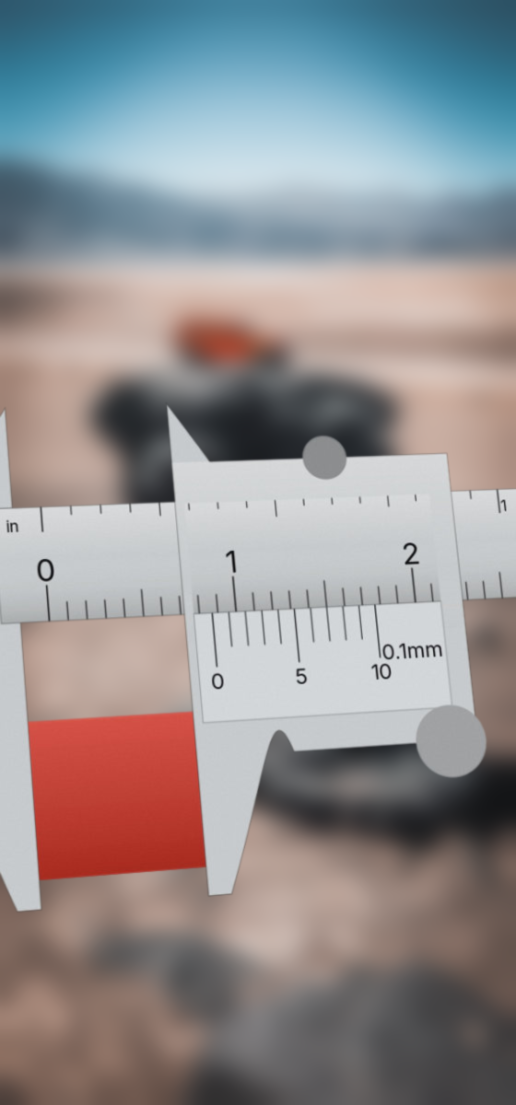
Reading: 8.7mm
